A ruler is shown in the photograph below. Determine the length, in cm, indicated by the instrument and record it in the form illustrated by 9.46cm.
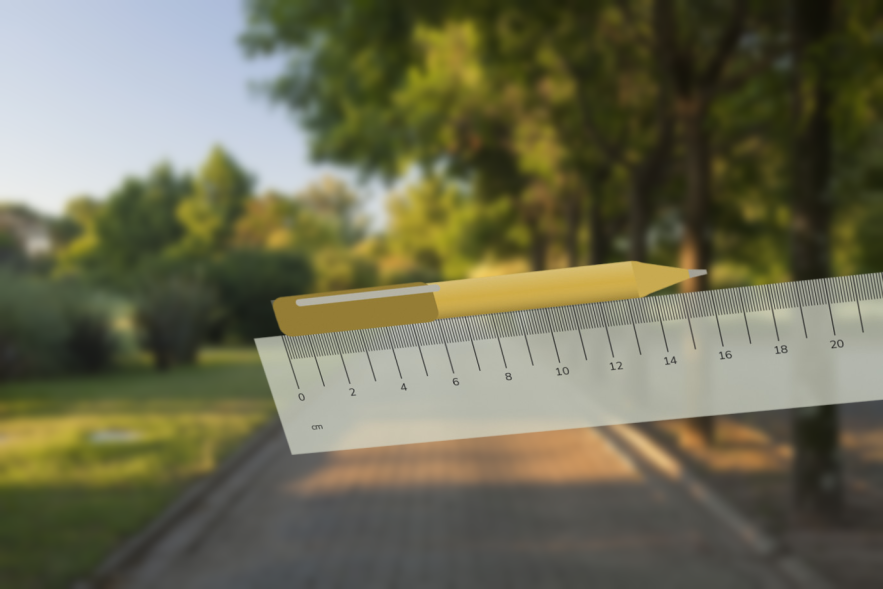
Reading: 16cm
